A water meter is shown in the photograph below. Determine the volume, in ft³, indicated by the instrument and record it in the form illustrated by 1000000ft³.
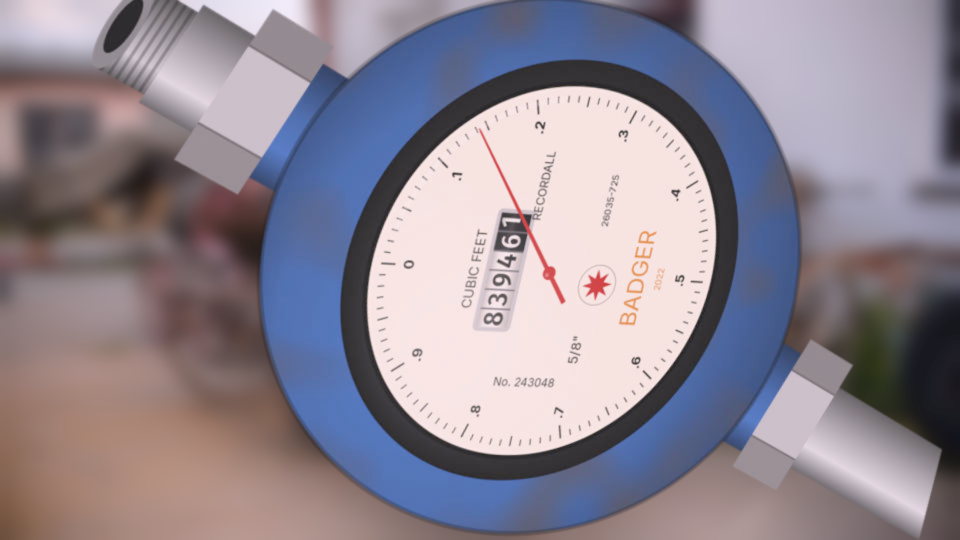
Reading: 839461.14ft³
